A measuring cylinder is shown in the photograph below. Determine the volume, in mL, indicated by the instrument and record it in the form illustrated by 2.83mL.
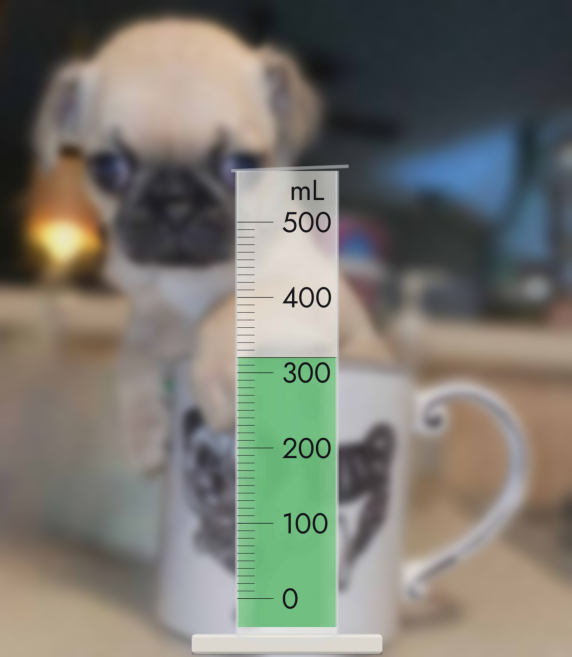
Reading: 320mL
